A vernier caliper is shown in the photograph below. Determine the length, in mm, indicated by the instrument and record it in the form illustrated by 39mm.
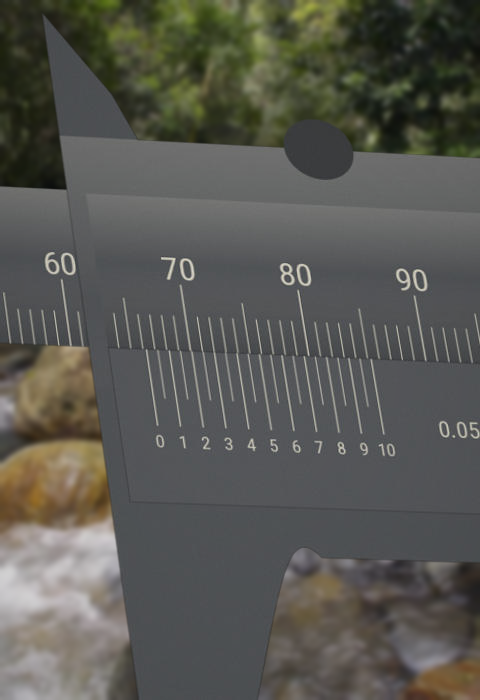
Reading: 66.3mm
